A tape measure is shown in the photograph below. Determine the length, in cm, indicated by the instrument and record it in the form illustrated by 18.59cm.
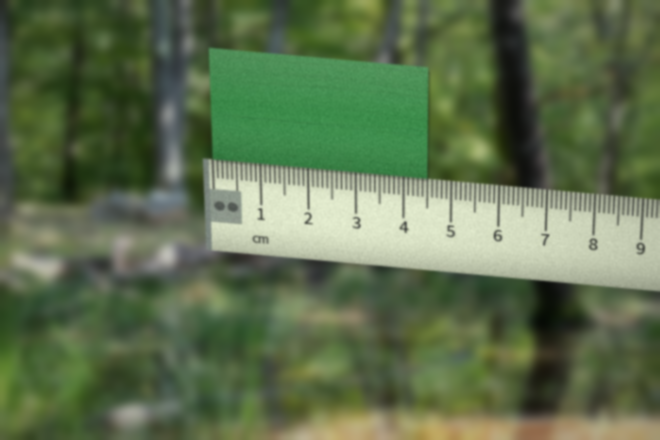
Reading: 4.5cm
